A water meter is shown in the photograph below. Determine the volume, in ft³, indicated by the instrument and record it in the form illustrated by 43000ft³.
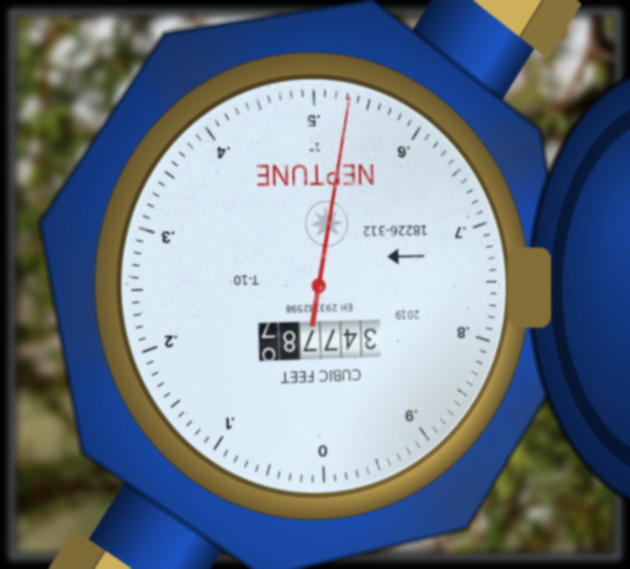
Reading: 347786.53ft³
